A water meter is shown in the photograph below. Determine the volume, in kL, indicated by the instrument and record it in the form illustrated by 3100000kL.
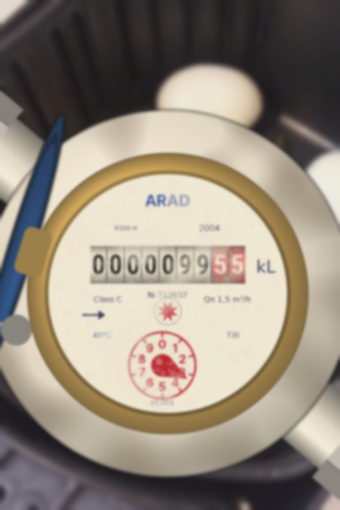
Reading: 99.553kL
